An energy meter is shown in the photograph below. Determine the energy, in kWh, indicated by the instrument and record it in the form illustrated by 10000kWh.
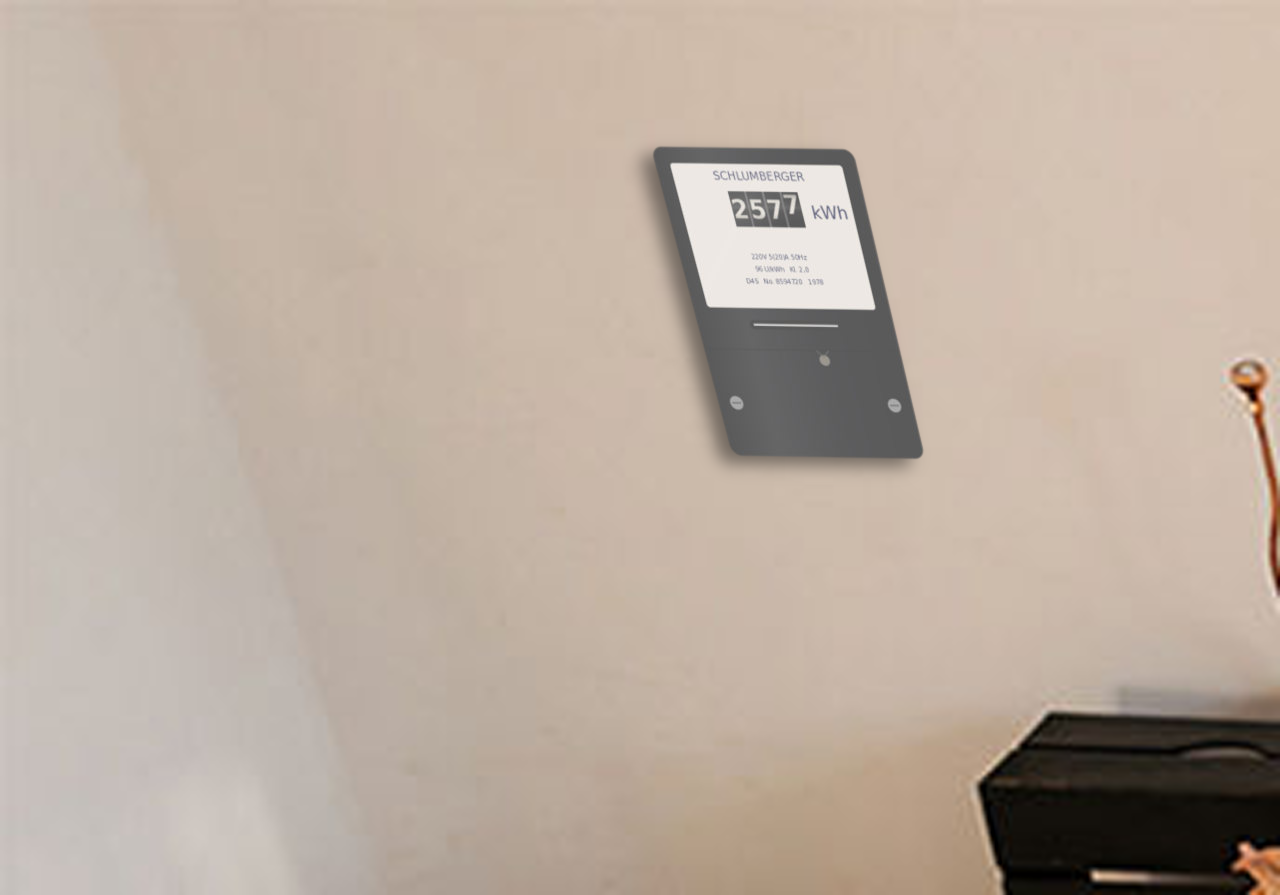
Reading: 2577kWh
